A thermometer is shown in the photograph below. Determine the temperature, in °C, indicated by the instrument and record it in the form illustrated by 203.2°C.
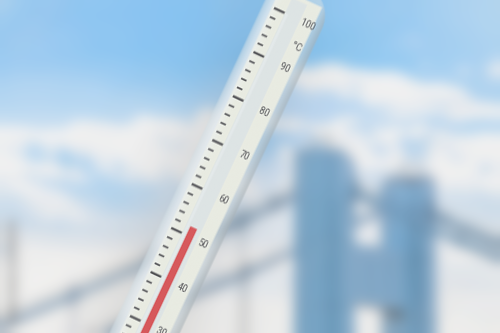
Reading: 52°C
